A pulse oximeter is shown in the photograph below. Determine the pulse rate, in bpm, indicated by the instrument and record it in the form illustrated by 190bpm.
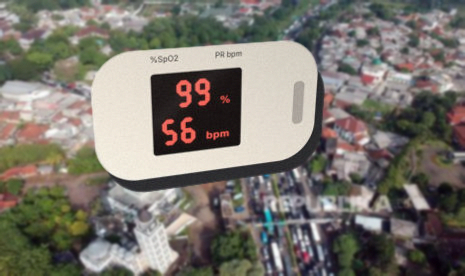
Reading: 56bpm
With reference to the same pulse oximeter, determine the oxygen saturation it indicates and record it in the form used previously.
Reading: 99%
